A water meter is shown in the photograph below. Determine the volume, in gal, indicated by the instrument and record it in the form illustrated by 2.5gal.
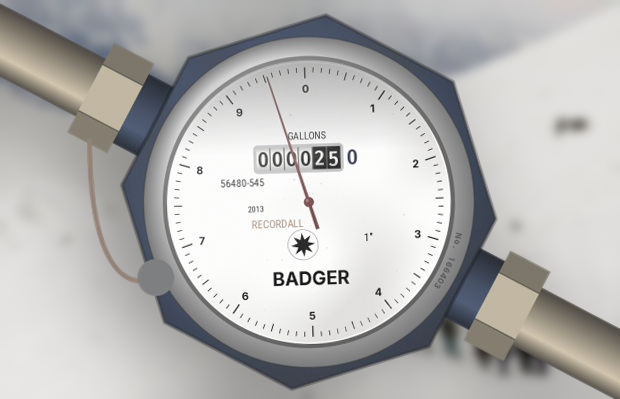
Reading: 249.5gal
